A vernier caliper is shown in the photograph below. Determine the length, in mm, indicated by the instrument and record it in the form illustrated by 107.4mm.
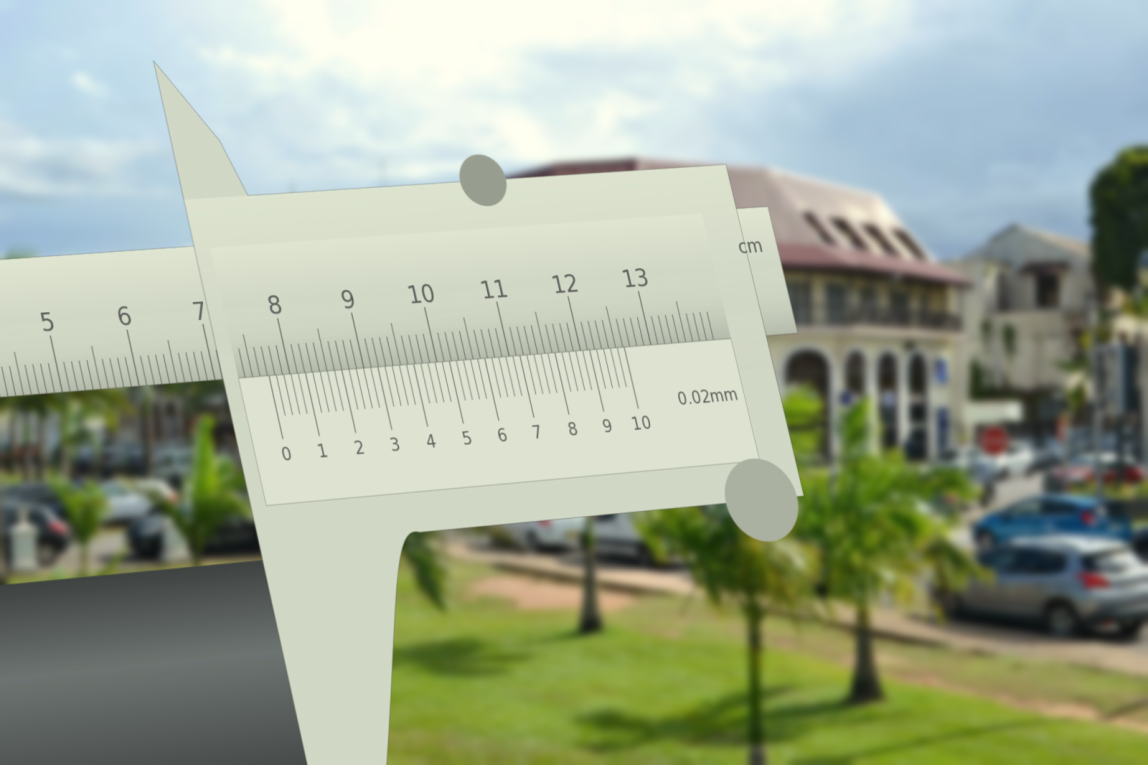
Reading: 77.2mm
